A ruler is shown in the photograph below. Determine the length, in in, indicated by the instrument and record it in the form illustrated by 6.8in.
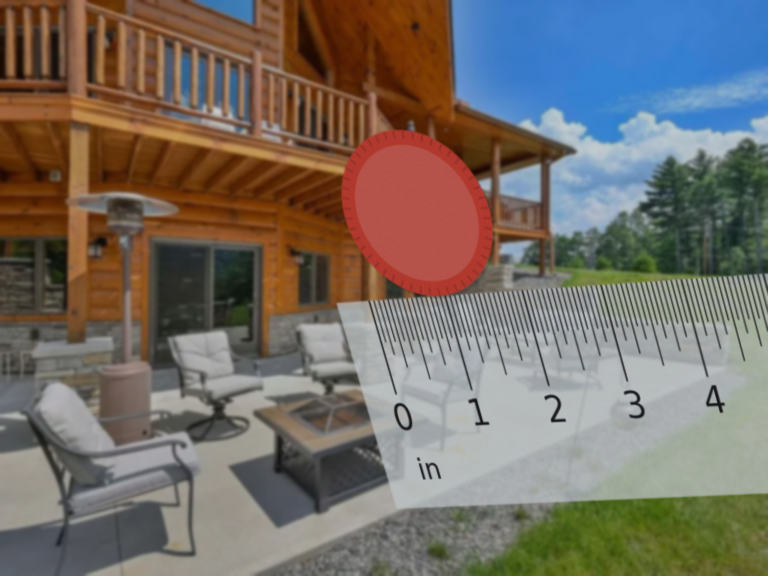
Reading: 1.875in
